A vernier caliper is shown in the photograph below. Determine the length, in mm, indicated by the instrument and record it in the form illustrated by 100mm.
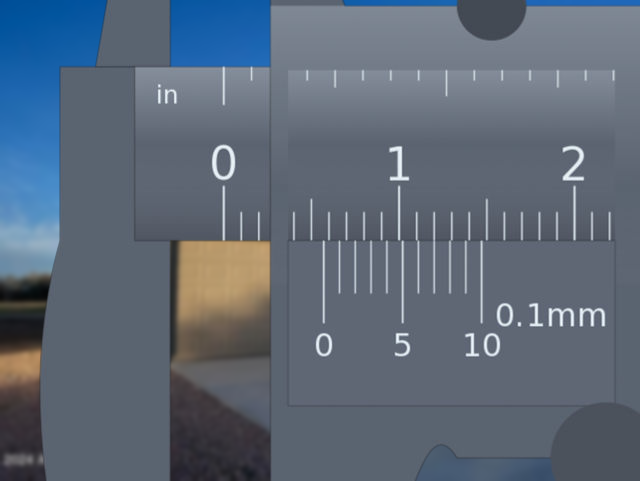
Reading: 5.7mm
